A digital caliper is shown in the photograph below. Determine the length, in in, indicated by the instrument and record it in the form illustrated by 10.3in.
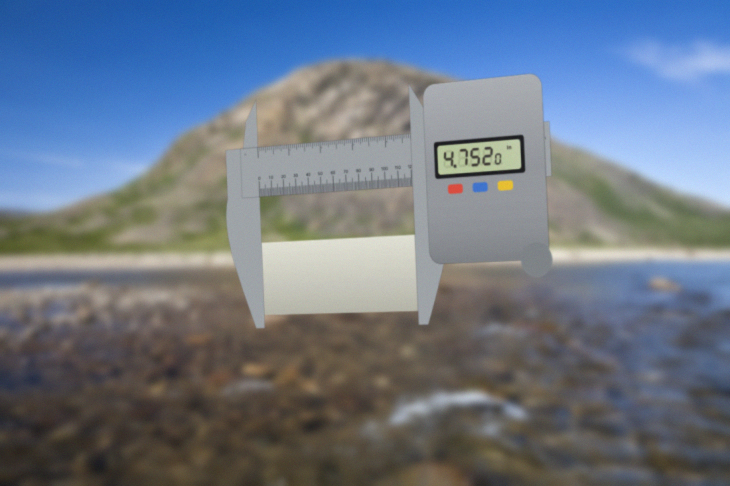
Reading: 4.7520in
